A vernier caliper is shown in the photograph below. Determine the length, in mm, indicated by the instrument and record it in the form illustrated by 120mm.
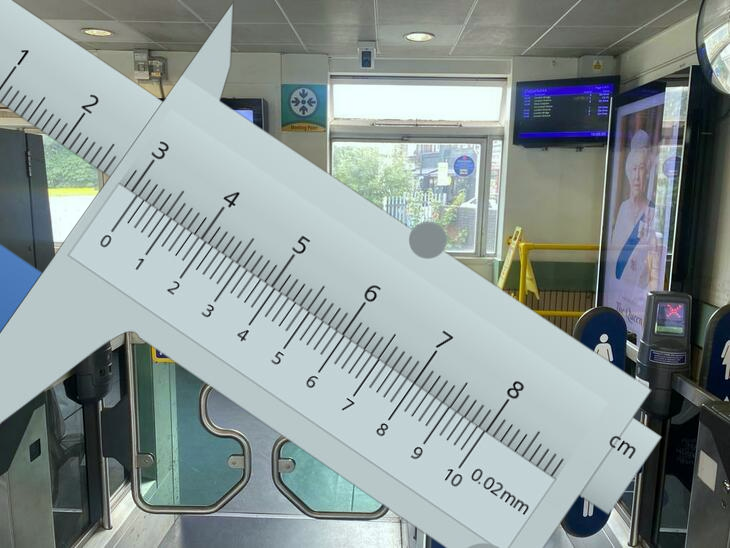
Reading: 30.8mm
